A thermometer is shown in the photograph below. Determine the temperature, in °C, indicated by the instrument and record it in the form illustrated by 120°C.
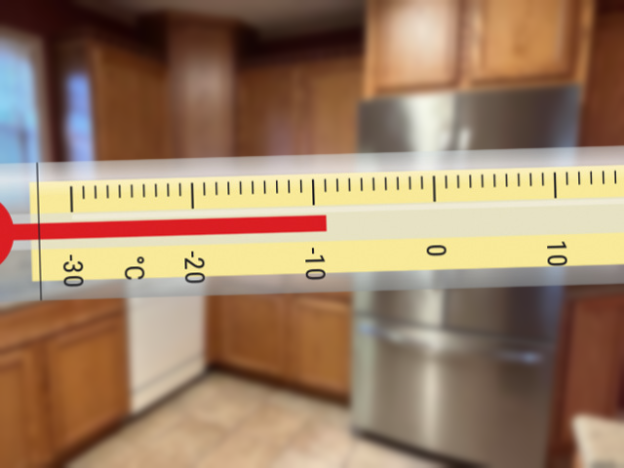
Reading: -9°C
